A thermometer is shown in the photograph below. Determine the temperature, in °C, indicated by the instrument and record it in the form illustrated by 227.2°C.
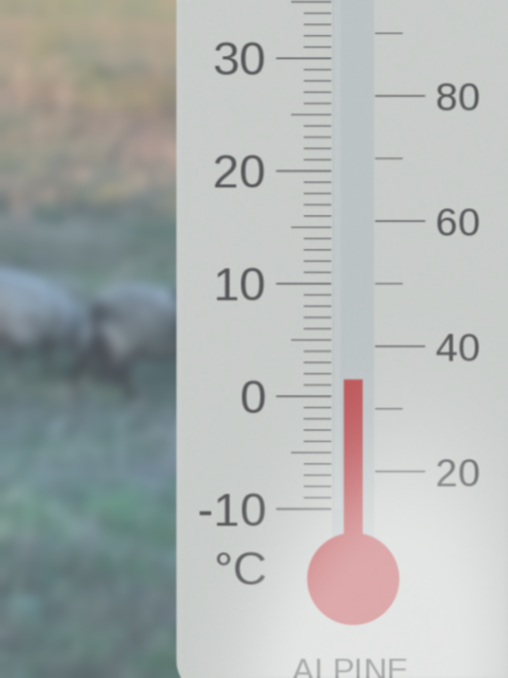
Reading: 1.5°C
